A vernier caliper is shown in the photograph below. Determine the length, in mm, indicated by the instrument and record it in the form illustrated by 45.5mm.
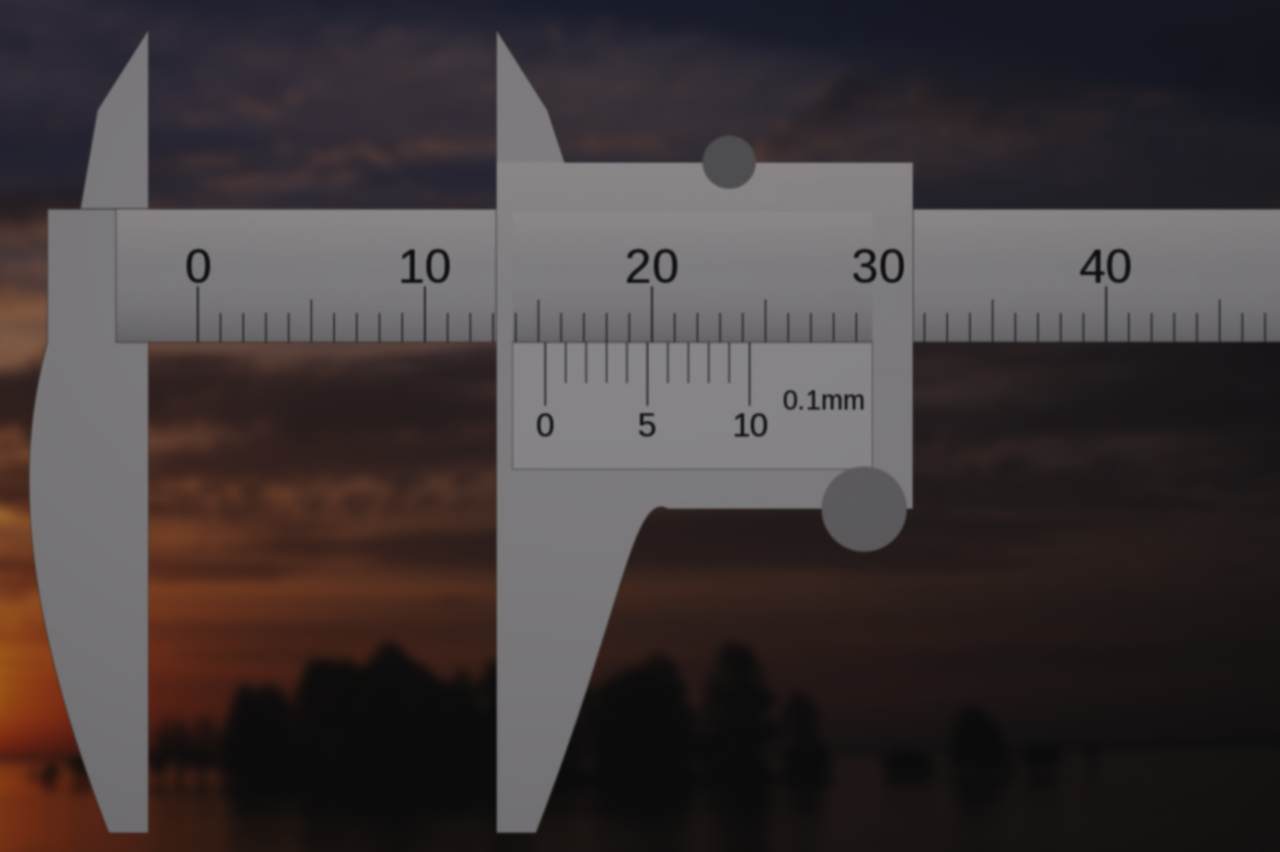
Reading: 15.3mm
